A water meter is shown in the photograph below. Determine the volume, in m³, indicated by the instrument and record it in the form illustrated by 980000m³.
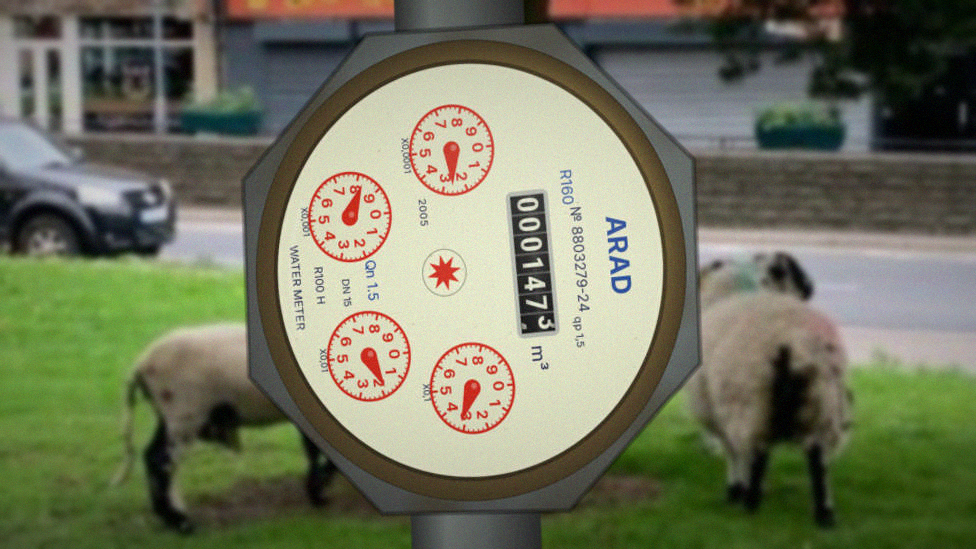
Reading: 1473.3182m³
